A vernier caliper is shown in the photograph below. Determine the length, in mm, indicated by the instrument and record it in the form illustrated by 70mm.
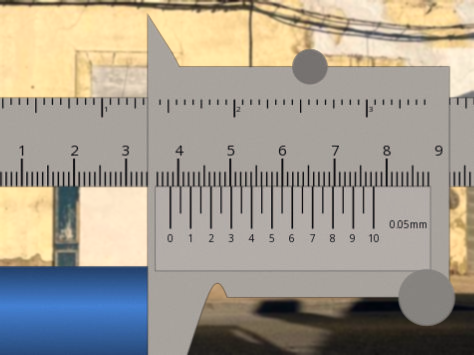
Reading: 38.5mm
